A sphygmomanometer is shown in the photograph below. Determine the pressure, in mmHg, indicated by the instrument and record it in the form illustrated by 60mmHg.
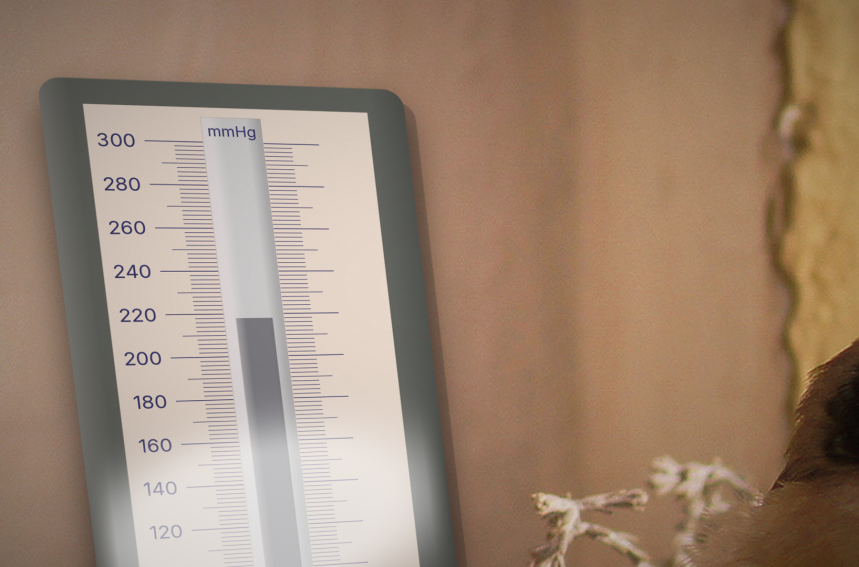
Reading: 218mmHg
